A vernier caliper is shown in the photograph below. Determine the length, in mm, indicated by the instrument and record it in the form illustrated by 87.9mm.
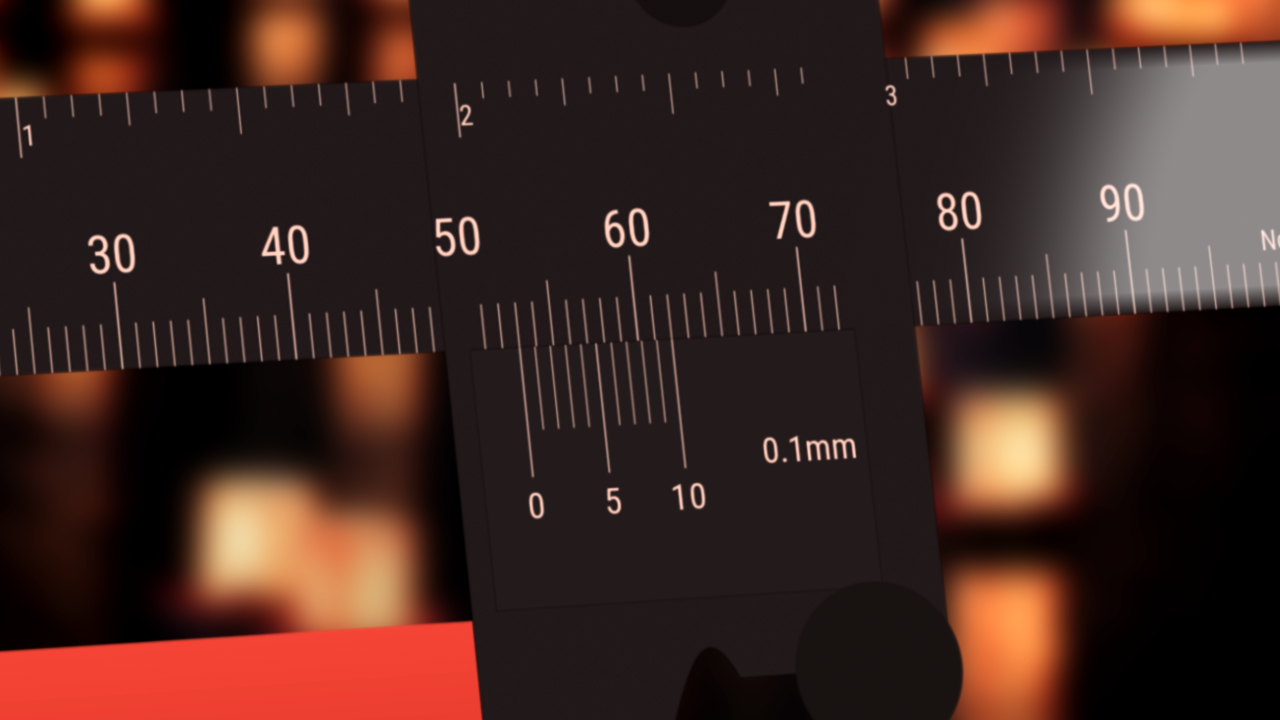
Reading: 53.0mm
